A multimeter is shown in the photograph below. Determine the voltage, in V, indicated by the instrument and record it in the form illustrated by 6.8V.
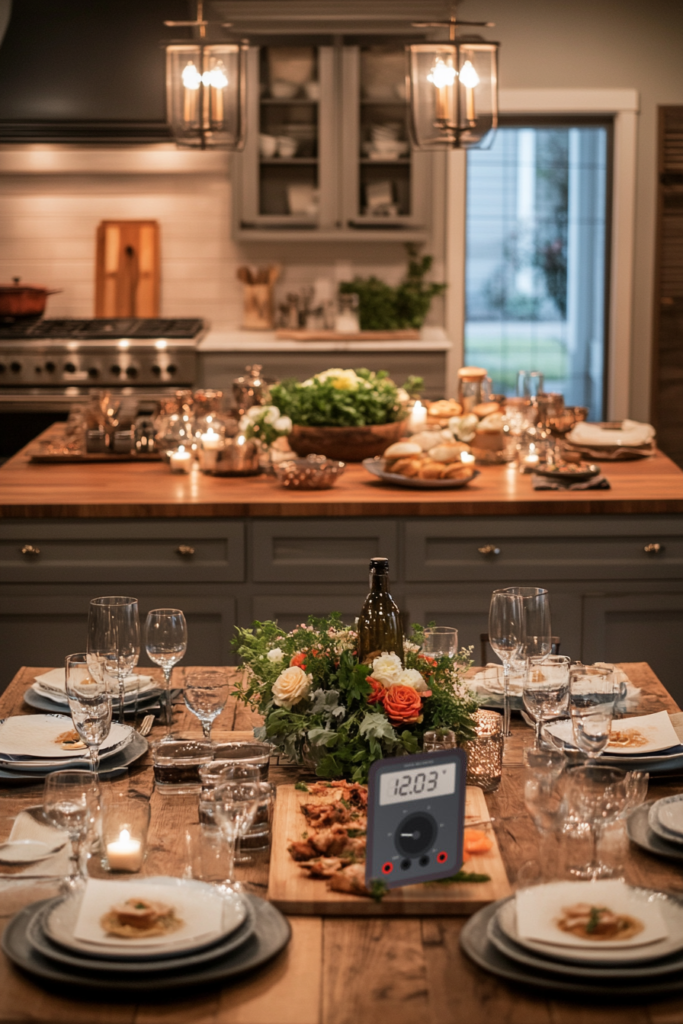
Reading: 12.03V
